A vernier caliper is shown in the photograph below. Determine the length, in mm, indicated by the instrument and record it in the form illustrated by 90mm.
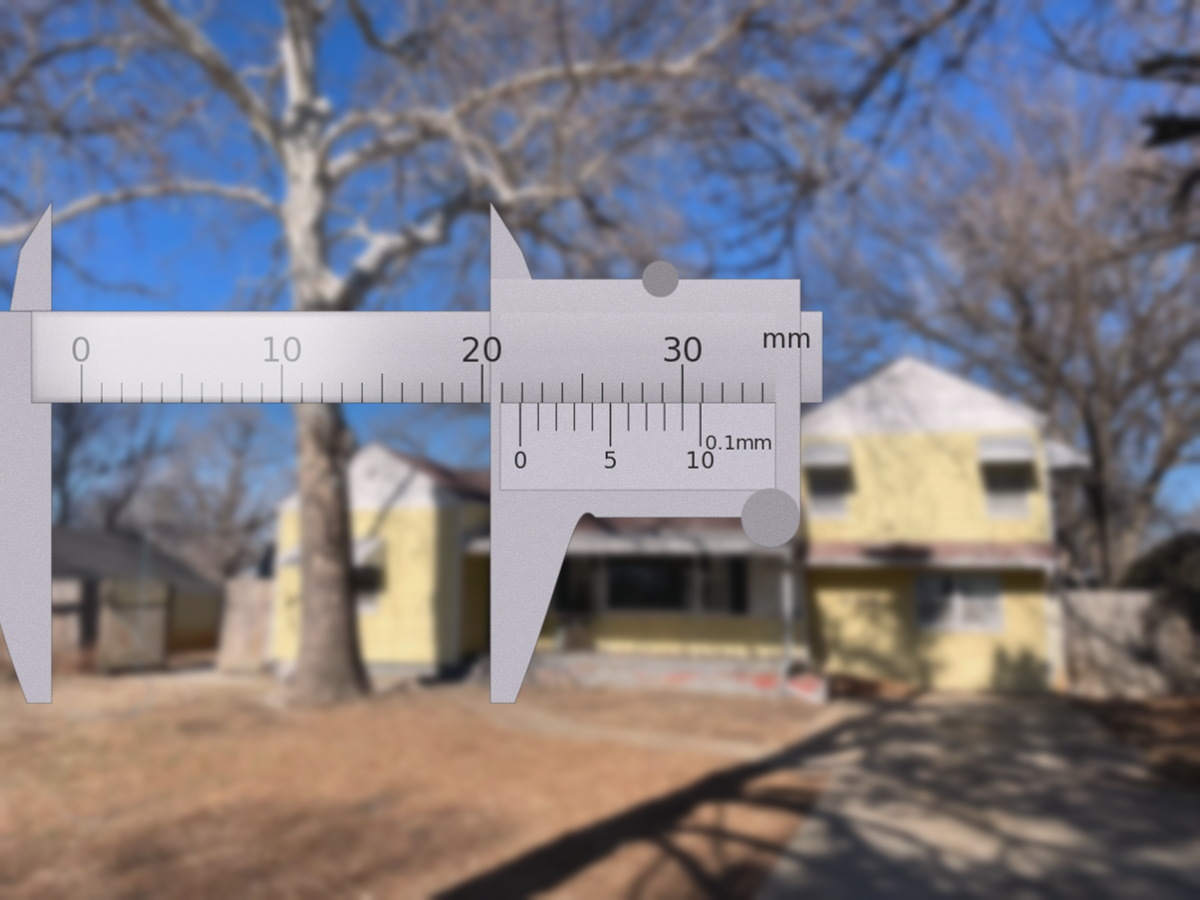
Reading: 21.9mm
